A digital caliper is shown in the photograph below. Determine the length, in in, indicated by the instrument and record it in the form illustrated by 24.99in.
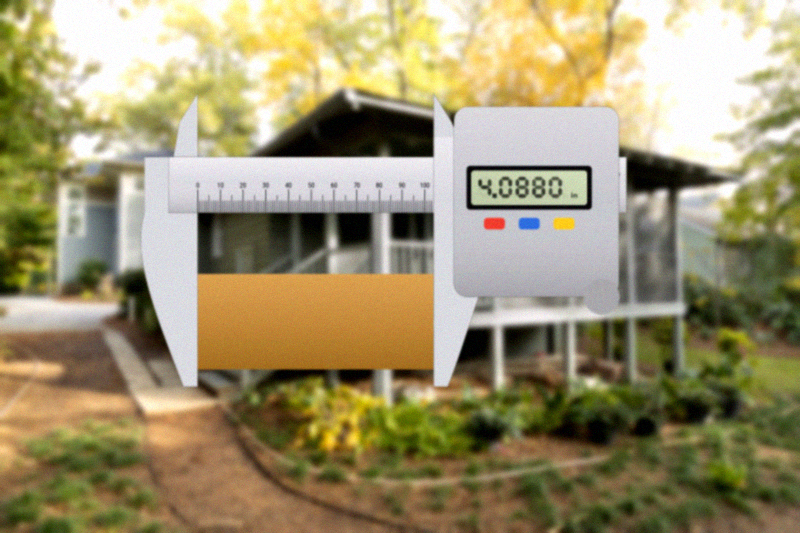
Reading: 4.0880in
